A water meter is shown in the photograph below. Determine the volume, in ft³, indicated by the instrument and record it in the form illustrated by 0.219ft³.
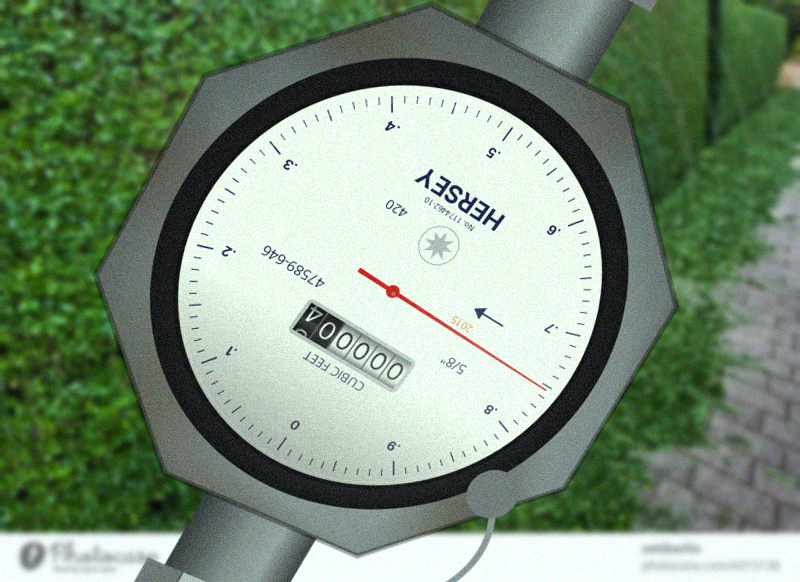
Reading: 3.75ft³
